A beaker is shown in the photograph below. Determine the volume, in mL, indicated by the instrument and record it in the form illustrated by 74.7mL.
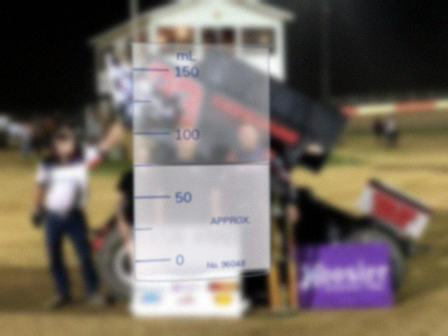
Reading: 75mL
